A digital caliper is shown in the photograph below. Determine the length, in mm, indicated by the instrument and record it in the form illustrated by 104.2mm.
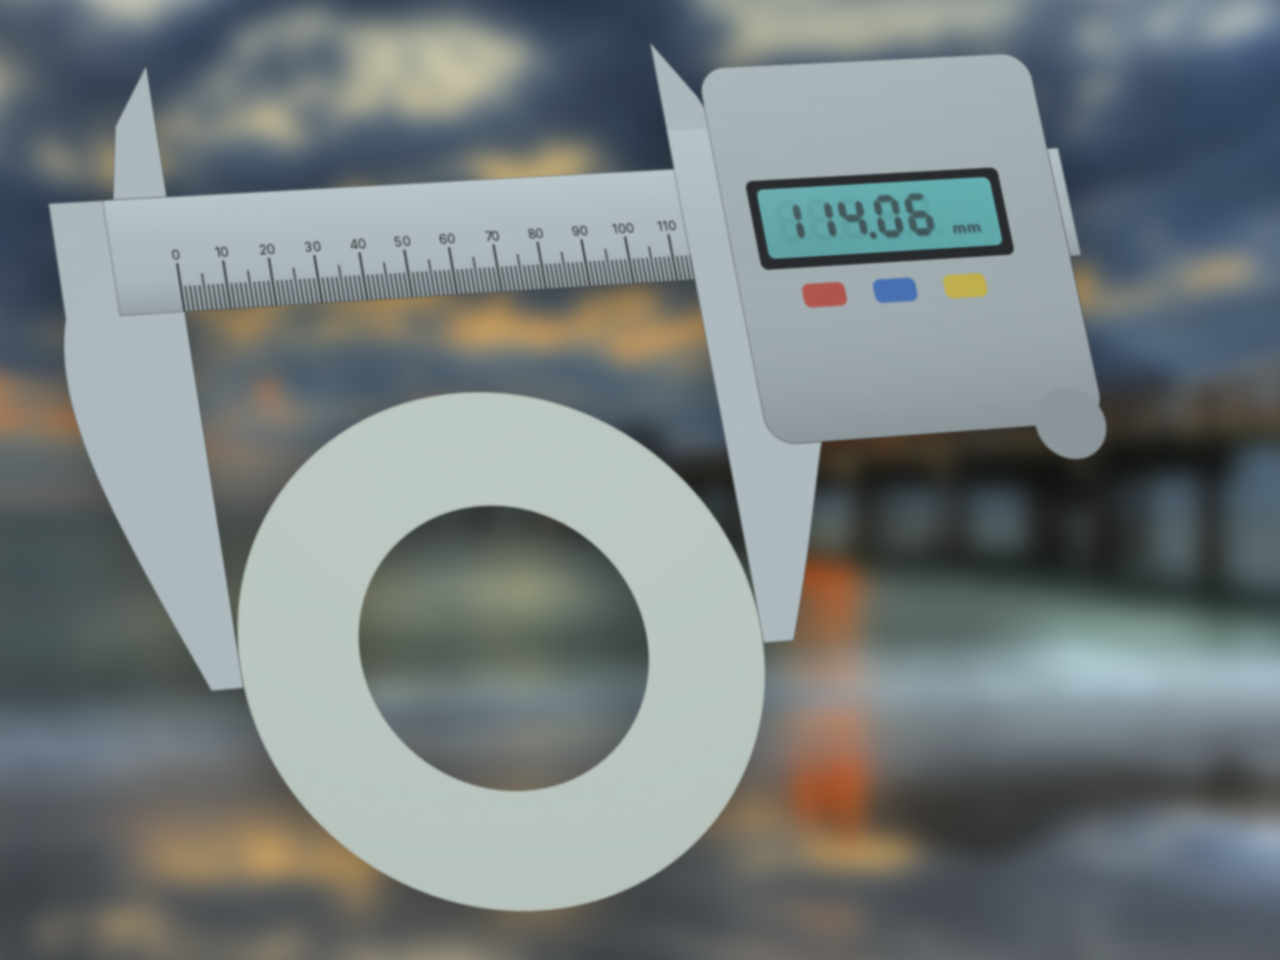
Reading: 114.06mm
